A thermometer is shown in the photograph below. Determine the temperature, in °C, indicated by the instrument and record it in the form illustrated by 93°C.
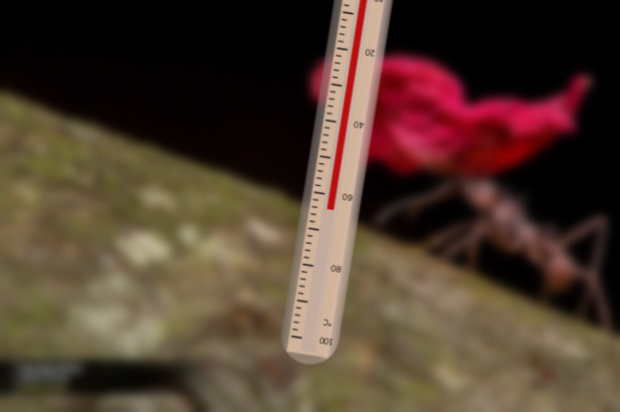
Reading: 64°C
